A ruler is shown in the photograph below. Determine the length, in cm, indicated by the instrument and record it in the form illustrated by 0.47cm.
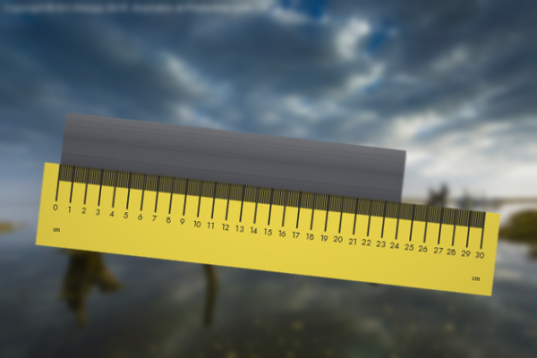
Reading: 24cm
